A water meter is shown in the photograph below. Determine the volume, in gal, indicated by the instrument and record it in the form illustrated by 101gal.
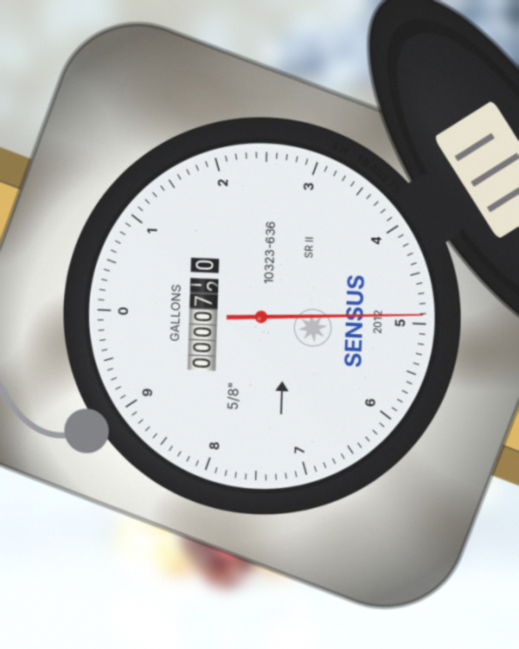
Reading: 714.9gal
